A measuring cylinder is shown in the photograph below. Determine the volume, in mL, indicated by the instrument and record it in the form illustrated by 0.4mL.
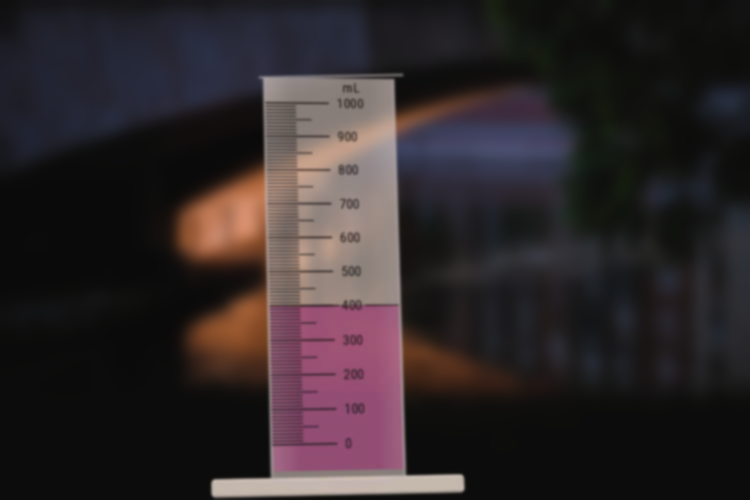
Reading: 400mL
